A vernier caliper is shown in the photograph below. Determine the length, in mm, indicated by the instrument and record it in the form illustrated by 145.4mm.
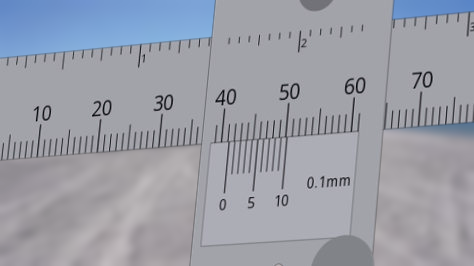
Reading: 41.2mm
